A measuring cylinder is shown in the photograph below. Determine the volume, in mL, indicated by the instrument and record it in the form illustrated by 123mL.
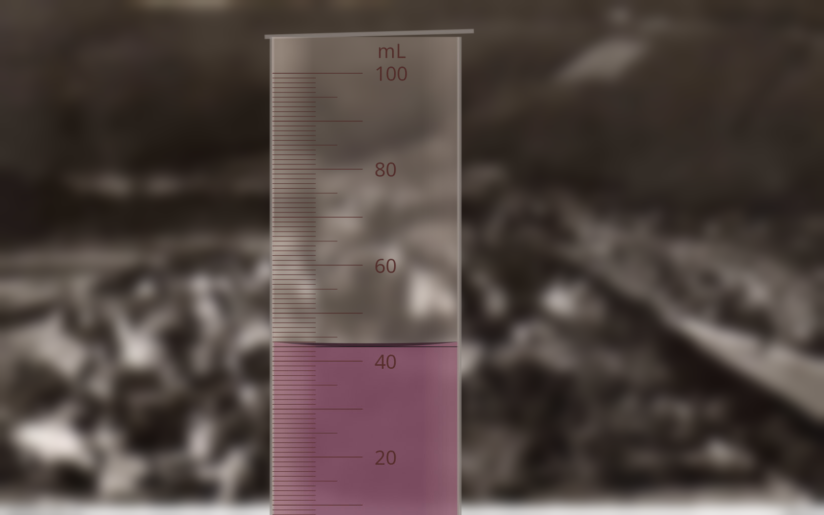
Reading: 43mL
